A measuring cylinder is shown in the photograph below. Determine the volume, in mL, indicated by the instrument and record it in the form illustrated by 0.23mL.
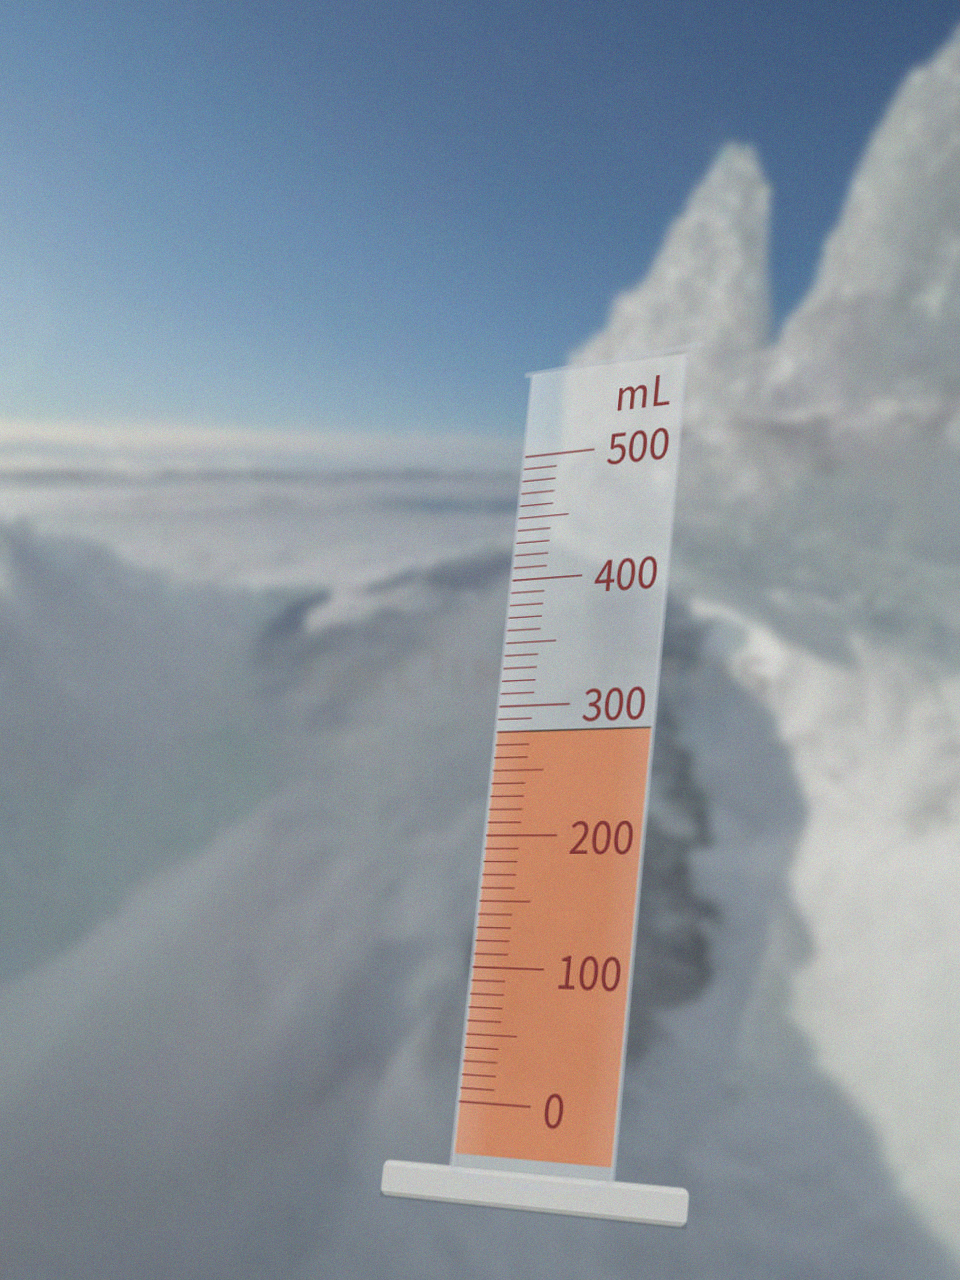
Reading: 280mL
